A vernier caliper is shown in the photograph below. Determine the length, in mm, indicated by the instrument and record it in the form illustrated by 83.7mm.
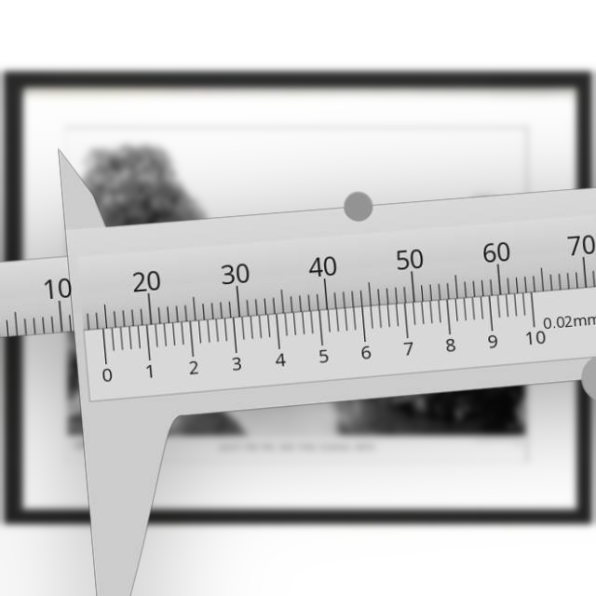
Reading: 14.6mm
